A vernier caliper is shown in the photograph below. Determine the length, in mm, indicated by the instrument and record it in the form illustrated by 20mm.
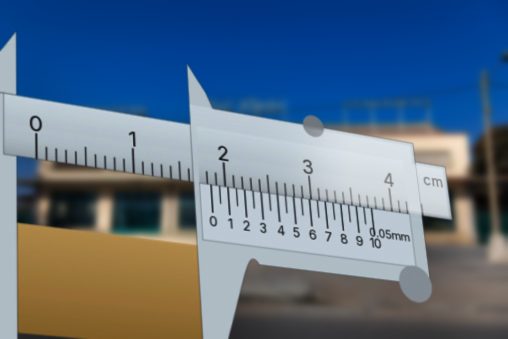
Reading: 18.4mm
